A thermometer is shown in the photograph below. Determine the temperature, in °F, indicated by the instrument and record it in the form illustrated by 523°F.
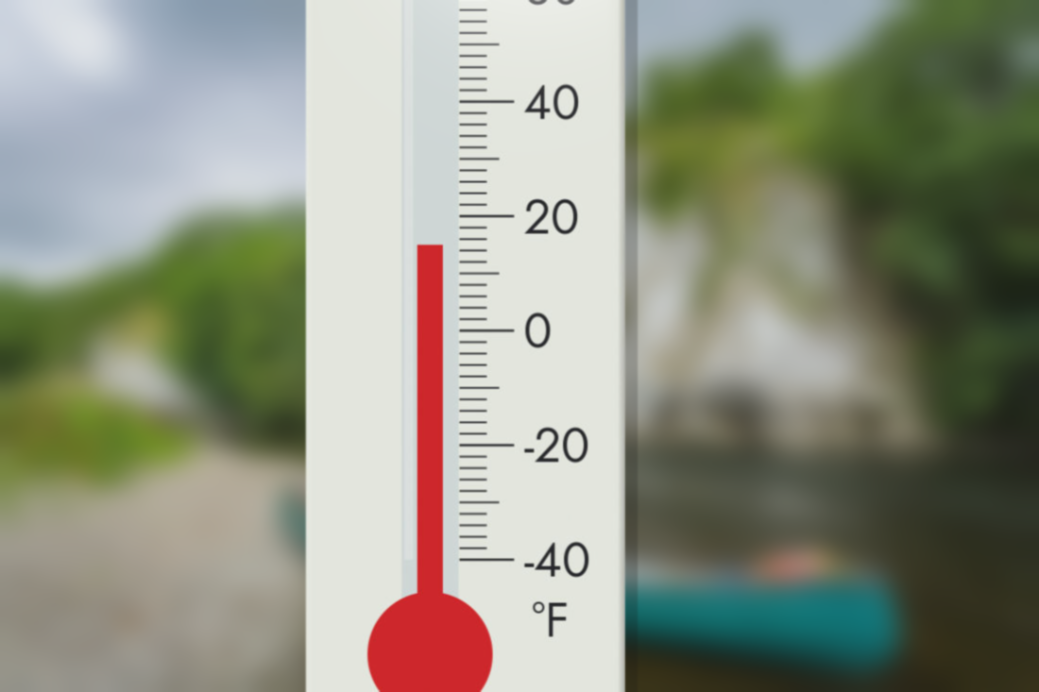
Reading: 15°F
